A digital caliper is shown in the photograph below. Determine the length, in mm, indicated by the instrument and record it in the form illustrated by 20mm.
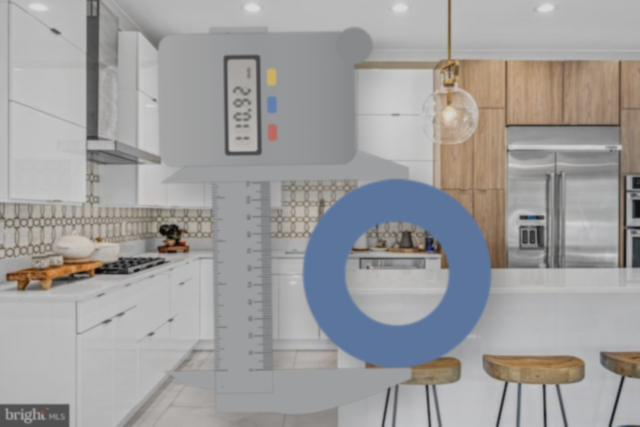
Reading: 110.92mm
